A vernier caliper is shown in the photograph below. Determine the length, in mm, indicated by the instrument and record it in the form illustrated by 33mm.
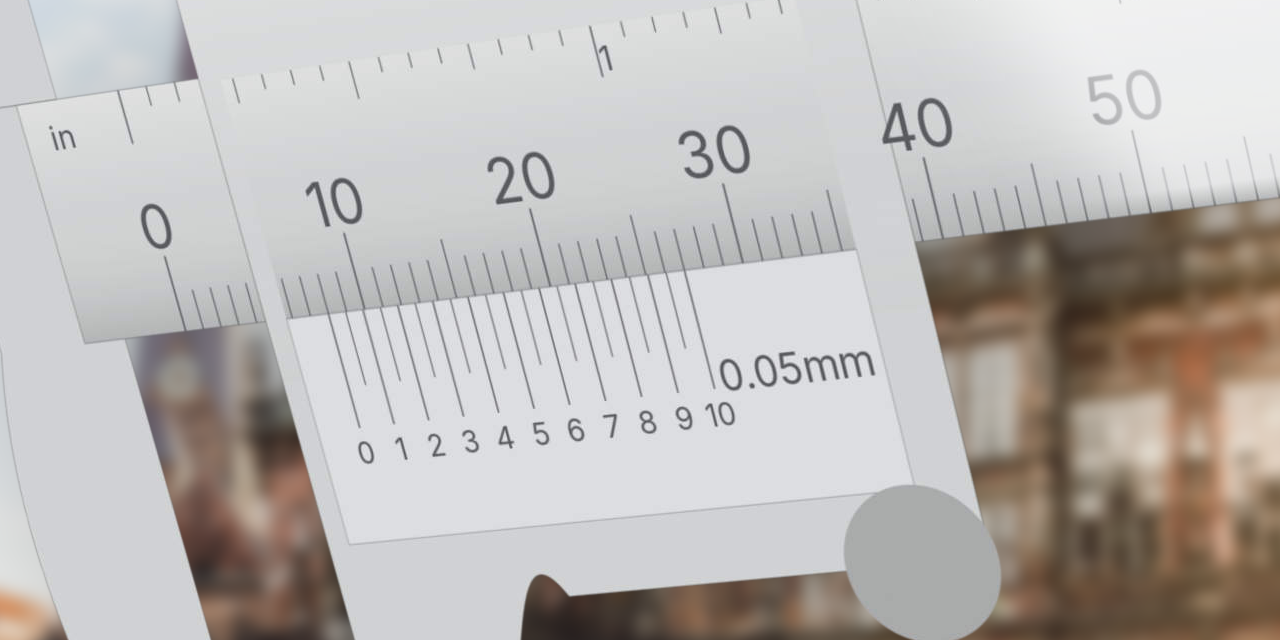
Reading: 8.0mm
